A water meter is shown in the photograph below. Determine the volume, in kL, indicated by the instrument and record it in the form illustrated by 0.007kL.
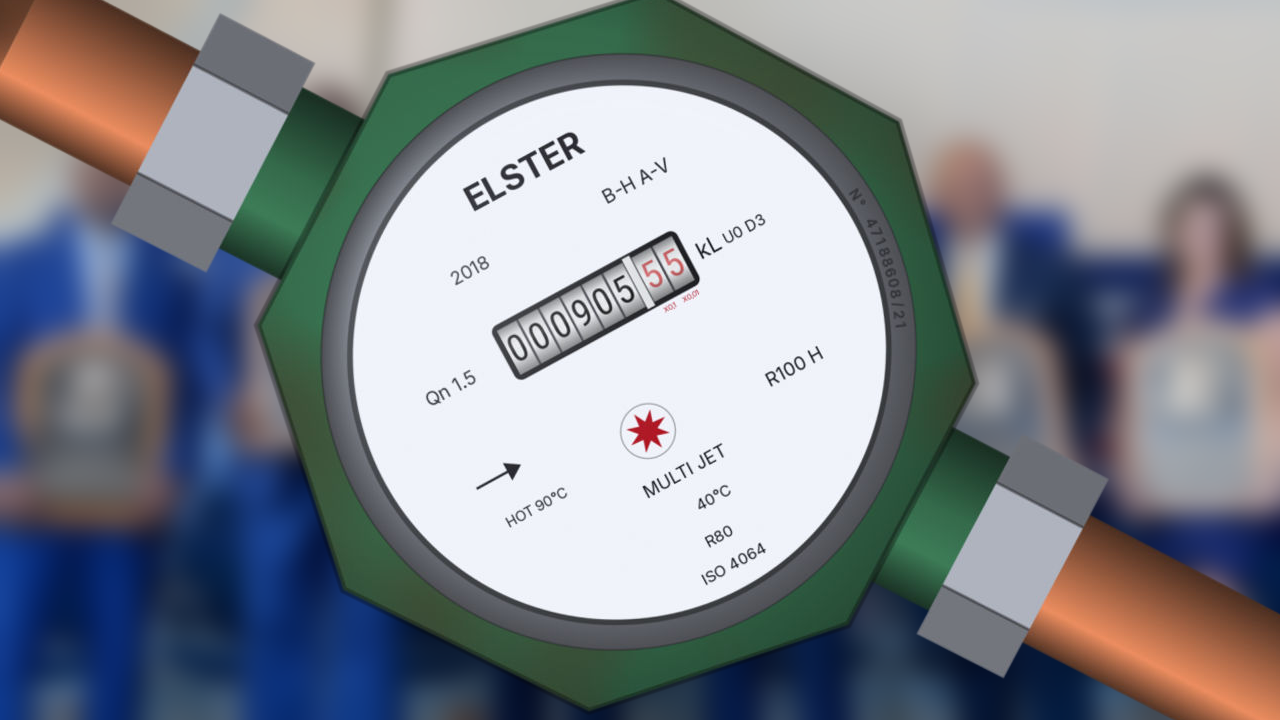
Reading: 905.55kL
